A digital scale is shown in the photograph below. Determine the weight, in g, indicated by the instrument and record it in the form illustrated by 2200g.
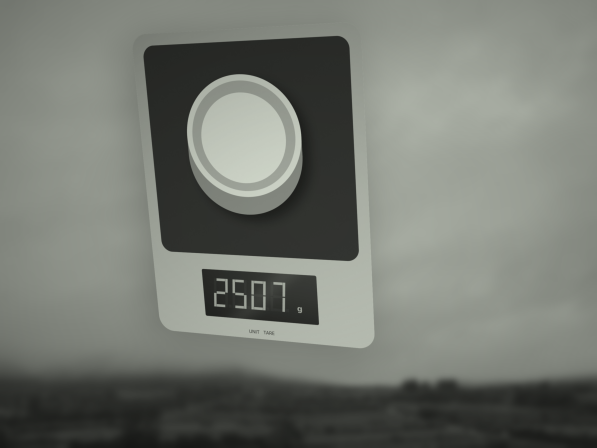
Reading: 2507g
